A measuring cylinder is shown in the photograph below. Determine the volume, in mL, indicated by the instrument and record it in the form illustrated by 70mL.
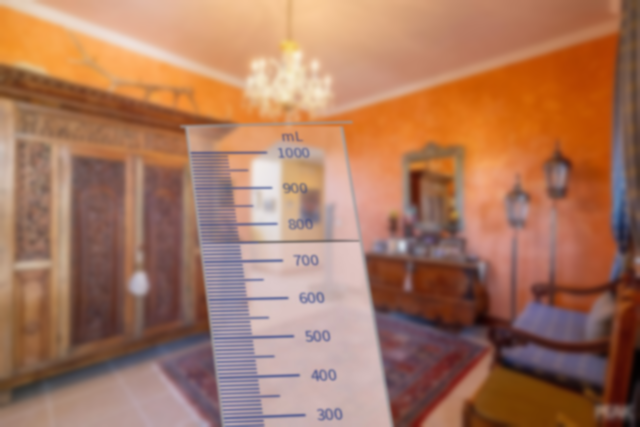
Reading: 750mL
